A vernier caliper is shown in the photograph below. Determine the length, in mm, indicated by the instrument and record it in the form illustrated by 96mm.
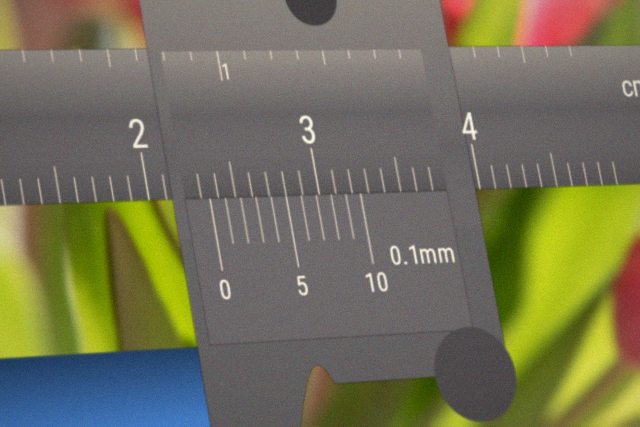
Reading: 23.5mm
